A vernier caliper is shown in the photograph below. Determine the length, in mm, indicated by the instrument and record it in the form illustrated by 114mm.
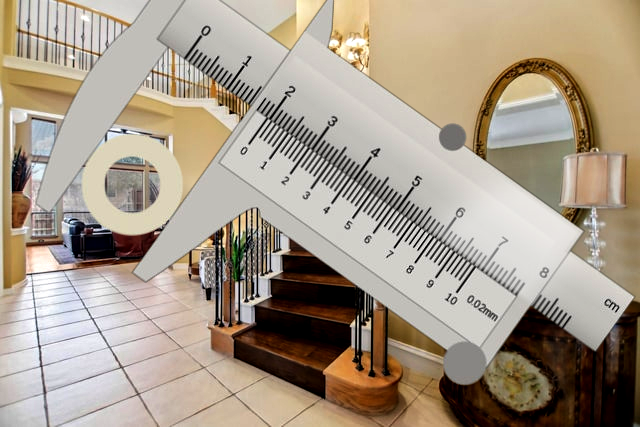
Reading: 19.5mm
